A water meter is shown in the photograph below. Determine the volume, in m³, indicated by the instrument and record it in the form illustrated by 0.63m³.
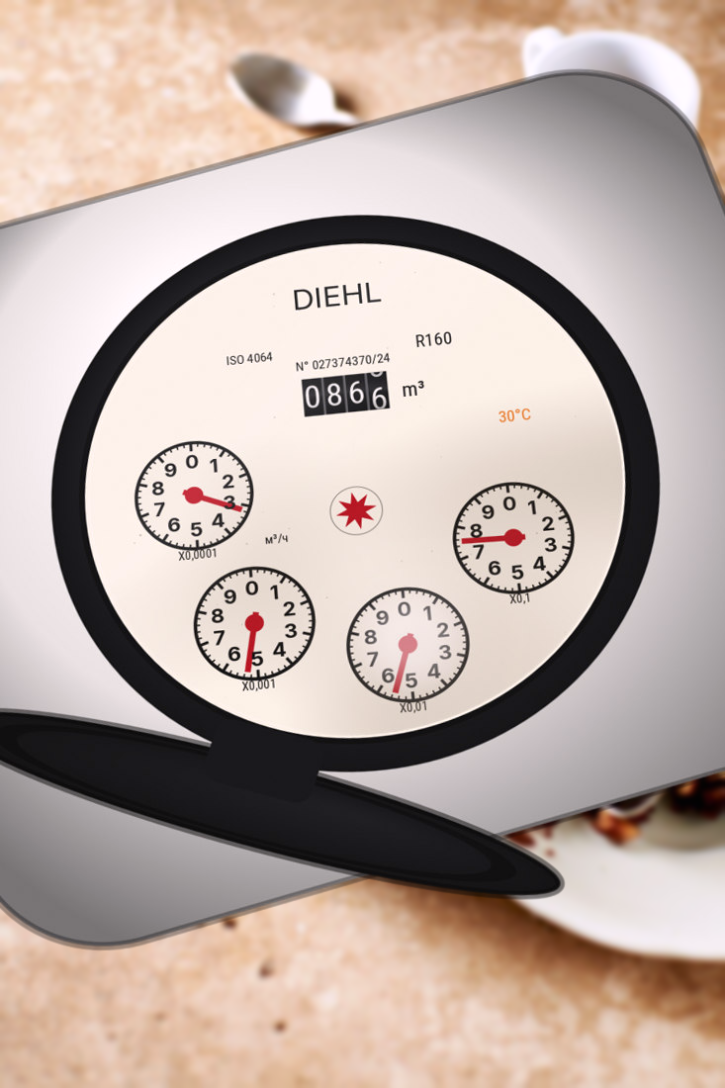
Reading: 865.7553m³
